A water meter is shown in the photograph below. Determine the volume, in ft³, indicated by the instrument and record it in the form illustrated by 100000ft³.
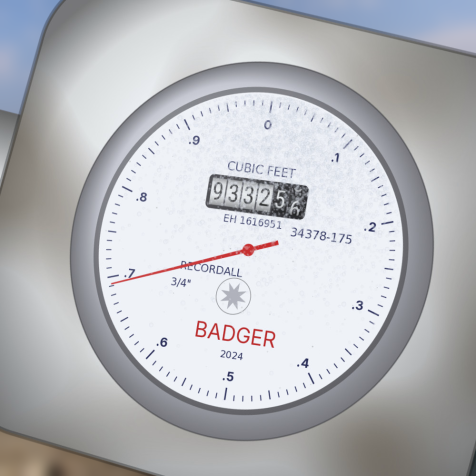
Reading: 933255.69ft³
